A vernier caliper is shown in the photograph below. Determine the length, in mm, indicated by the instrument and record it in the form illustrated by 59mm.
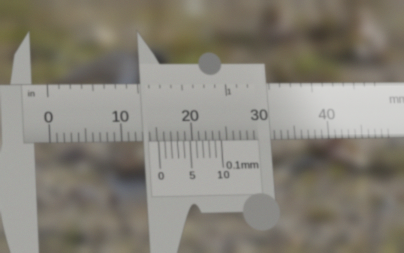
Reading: 15.2mm
